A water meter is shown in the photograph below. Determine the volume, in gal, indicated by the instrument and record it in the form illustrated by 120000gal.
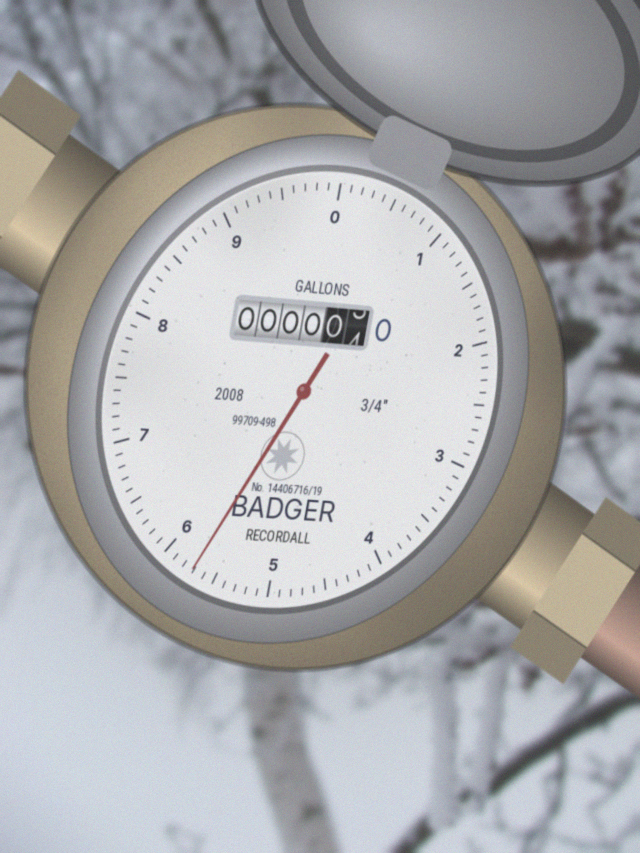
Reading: 35.7gal
